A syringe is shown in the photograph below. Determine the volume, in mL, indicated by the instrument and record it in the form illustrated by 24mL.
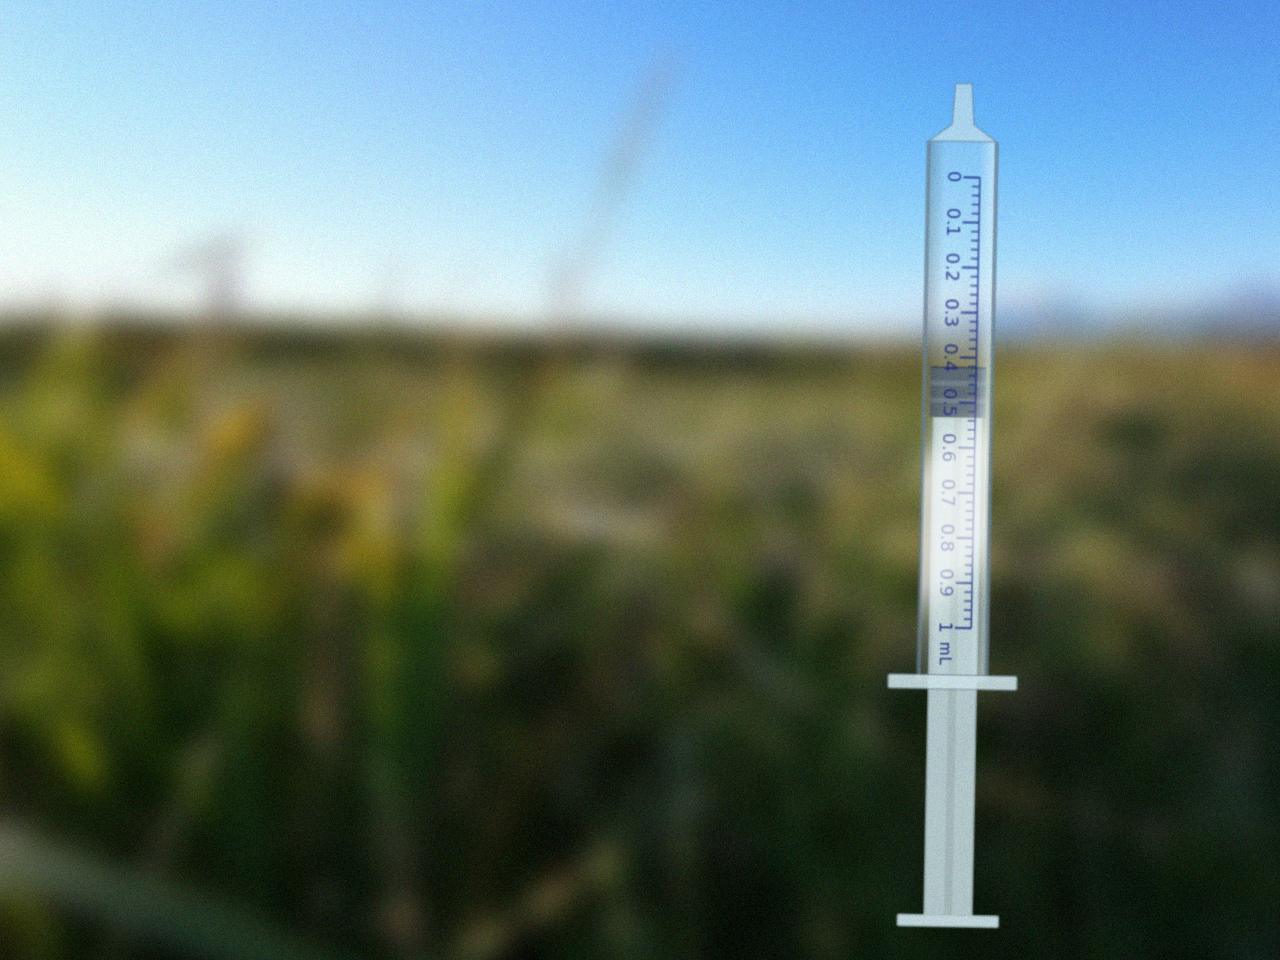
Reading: 0.42mL
